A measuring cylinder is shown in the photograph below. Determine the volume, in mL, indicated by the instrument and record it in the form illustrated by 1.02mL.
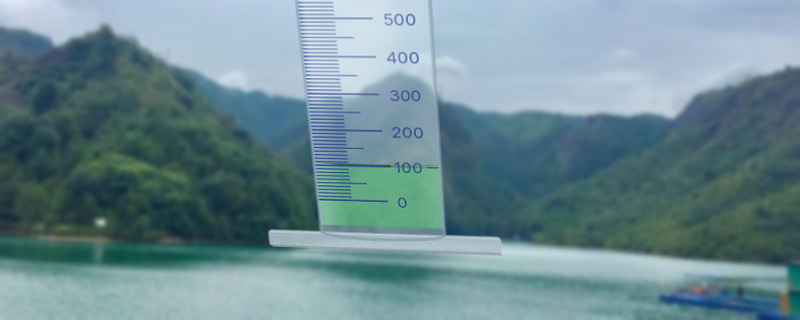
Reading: 100mL
